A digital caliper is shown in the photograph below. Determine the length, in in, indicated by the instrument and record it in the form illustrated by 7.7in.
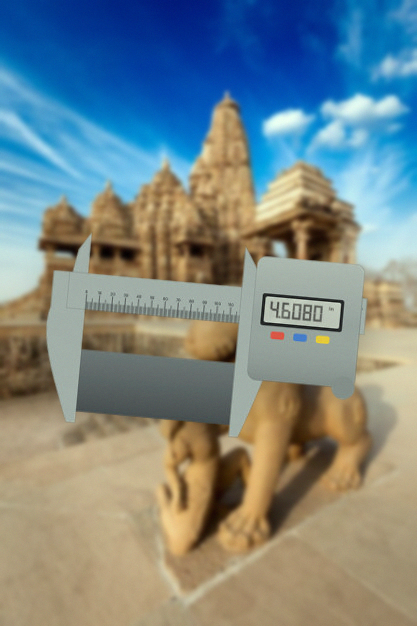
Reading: 4.6080in
